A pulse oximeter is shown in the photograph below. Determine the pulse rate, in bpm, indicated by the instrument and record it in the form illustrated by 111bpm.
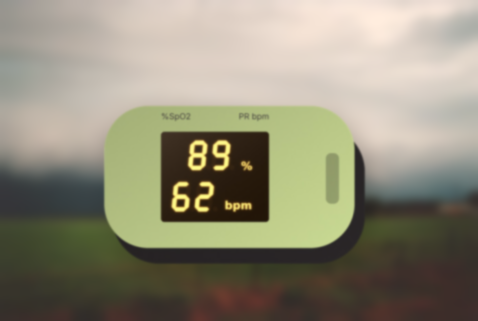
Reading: 62bpm
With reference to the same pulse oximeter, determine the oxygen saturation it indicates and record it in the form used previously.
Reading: 89%
